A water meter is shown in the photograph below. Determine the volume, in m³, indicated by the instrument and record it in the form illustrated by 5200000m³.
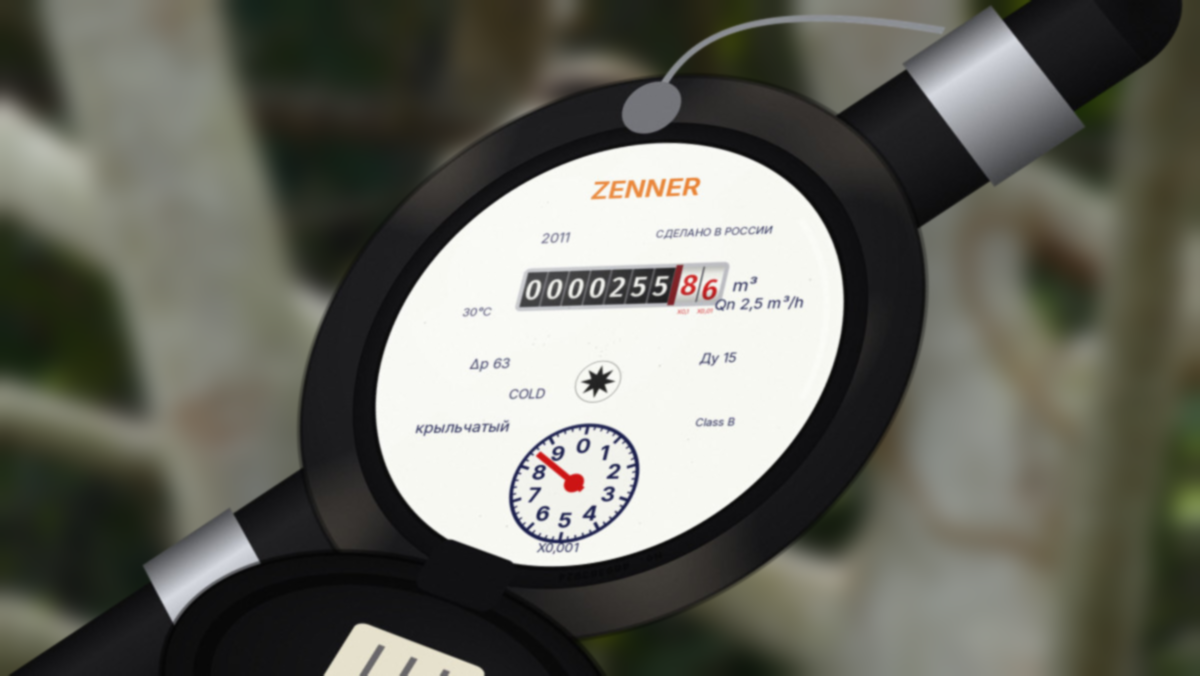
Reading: 255.858m³
